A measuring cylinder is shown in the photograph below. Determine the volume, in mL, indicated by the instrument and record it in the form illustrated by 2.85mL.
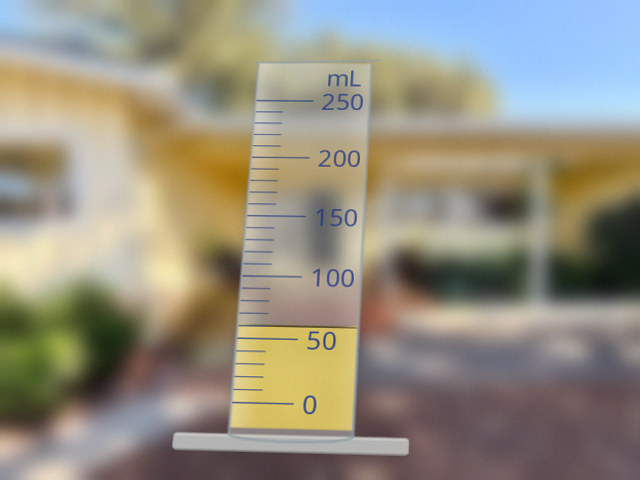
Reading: 60mL
